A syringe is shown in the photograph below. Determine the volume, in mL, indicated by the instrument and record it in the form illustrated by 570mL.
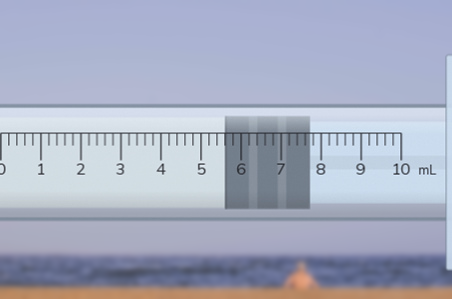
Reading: 5.6mL
